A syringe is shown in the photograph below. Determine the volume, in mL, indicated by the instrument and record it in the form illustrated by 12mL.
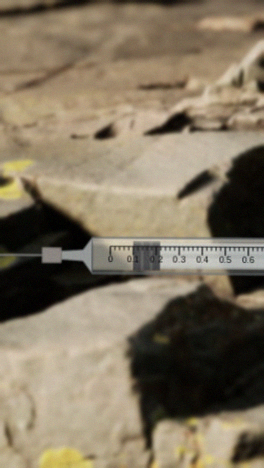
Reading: 0.1mL
